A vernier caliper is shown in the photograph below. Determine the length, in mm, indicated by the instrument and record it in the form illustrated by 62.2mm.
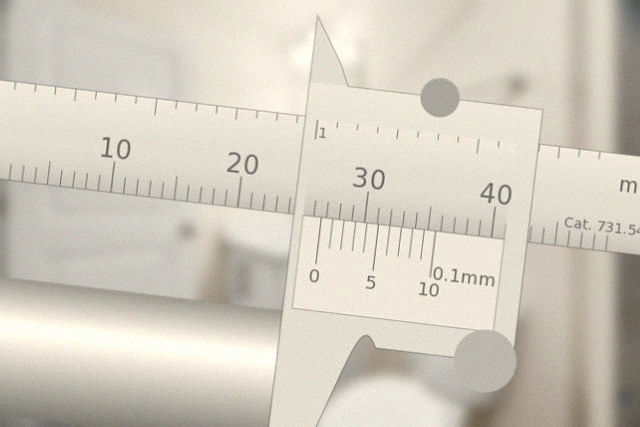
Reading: 26.6mm
